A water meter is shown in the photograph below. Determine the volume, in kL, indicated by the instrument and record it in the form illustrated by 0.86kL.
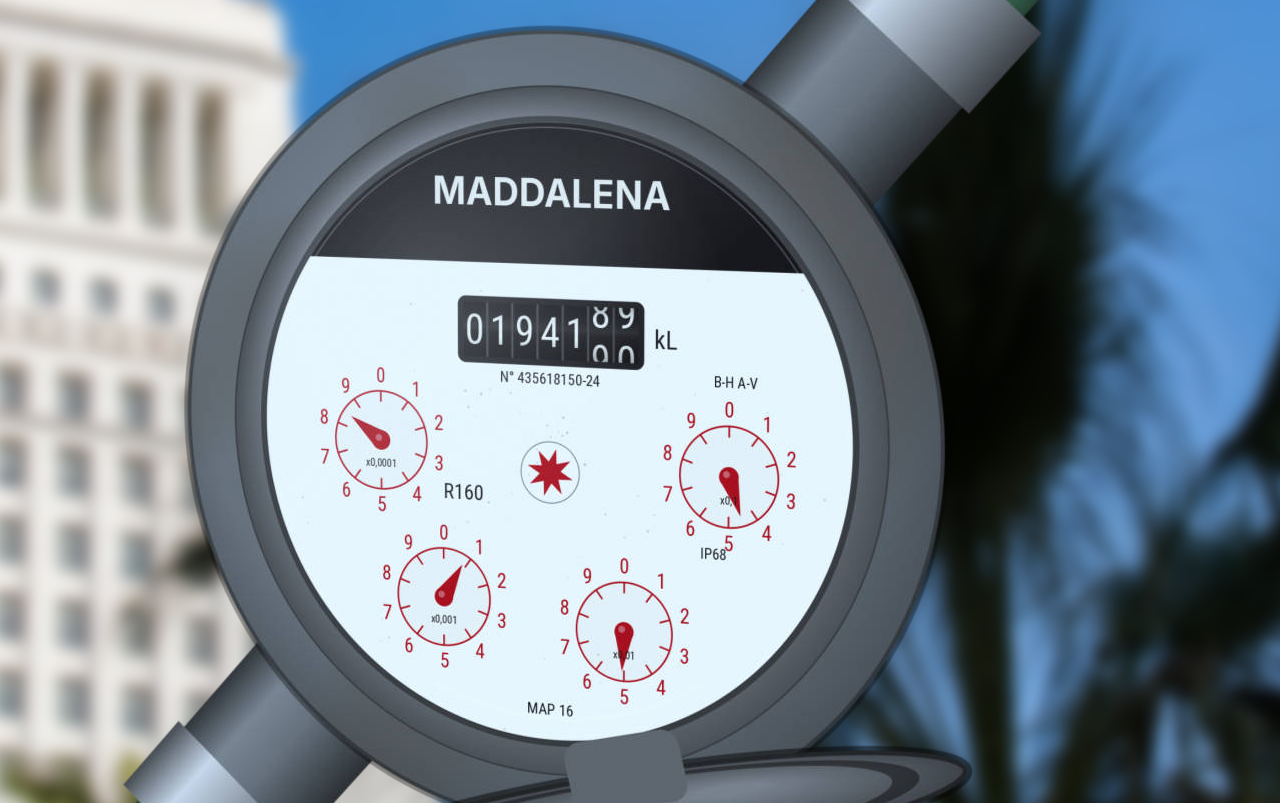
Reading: 194189.4508kL
